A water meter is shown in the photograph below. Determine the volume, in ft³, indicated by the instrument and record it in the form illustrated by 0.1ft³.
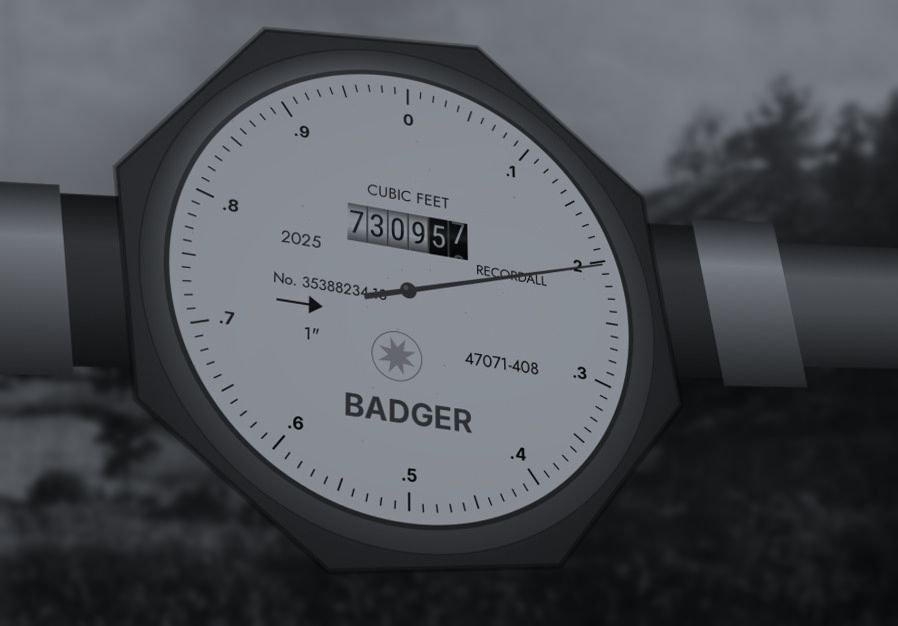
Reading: 730957.20ft³
